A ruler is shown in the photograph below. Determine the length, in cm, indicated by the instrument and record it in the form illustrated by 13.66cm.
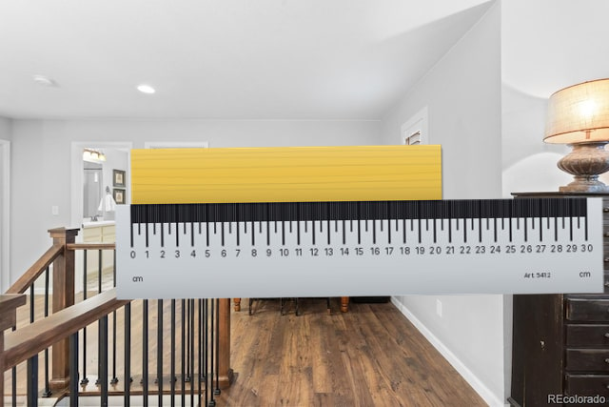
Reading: 20.5cm
